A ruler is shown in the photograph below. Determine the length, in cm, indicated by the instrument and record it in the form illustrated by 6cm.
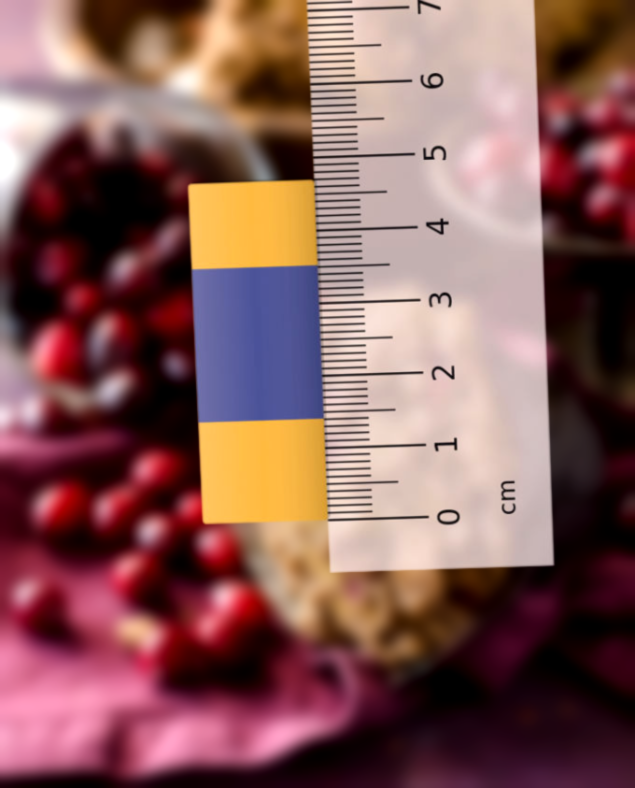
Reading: 4.7cm
